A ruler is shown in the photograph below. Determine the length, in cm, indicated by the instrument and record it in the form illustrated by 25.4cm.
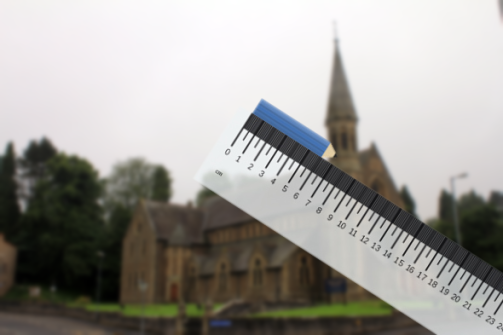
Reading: 7cm
